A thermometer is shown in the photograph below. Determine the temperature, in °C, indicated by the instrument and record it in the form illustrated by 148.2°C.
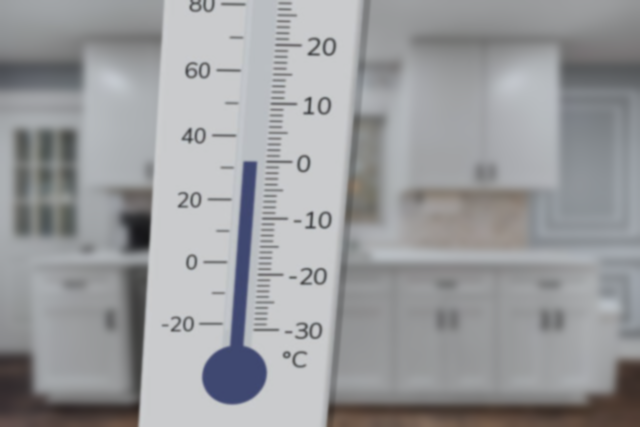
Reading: 0°C
